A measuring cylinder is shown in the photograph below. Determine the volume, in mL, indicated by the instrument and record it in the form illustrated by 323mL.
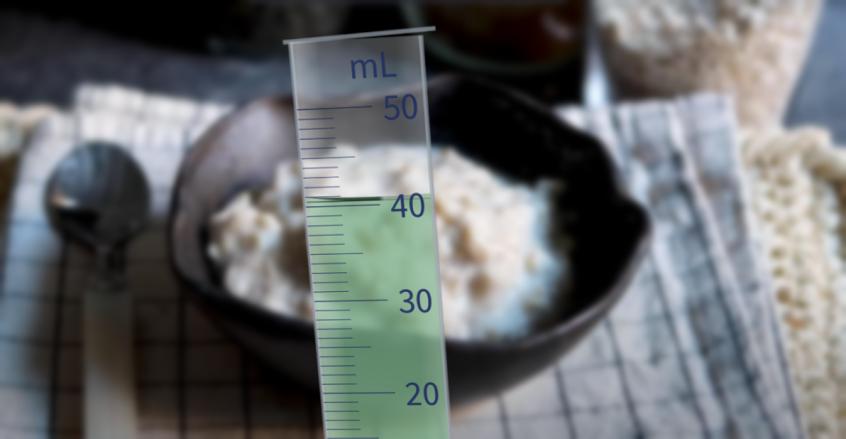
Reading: 40.5mL
